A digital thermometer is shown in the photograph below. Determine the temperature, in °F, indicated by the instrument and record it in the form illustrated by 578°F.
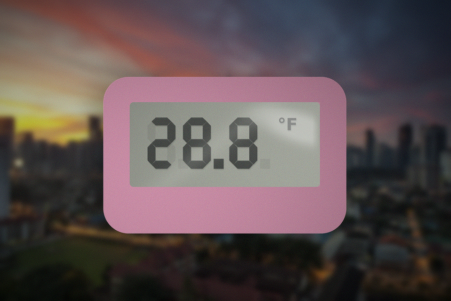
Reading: 28.8°F
